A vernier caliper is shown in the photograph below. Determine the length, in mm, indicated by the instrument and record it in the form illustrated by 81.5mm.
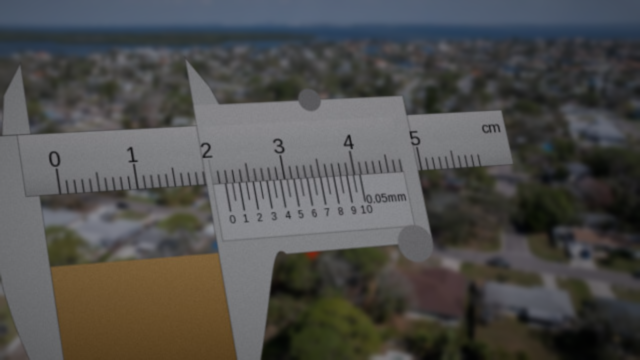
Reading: 21.8mm
